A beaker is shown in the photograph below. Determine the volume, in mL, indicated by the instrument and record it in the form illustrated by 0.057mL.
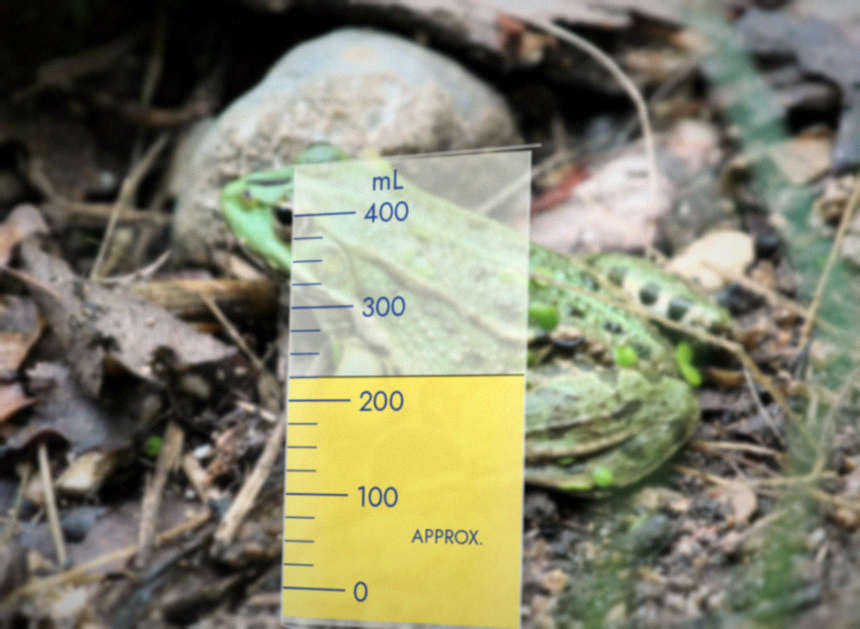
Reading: 225mL
